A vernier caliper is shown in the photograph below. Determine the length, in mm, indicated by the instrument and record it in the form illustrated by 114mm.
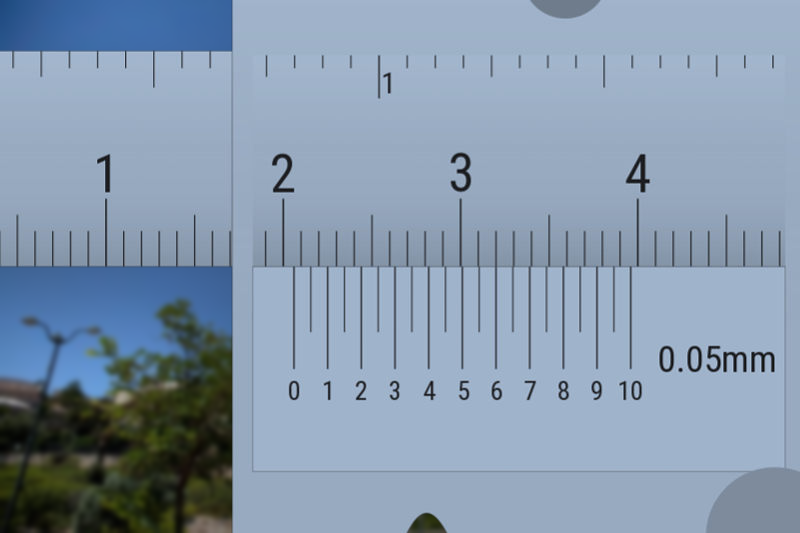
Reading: 20.6mm
